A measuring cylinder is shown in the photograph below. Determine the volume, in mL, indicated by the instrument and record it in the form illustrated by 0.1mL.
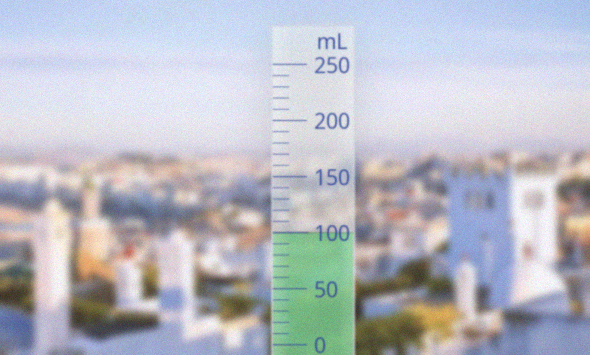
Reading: 100mL
